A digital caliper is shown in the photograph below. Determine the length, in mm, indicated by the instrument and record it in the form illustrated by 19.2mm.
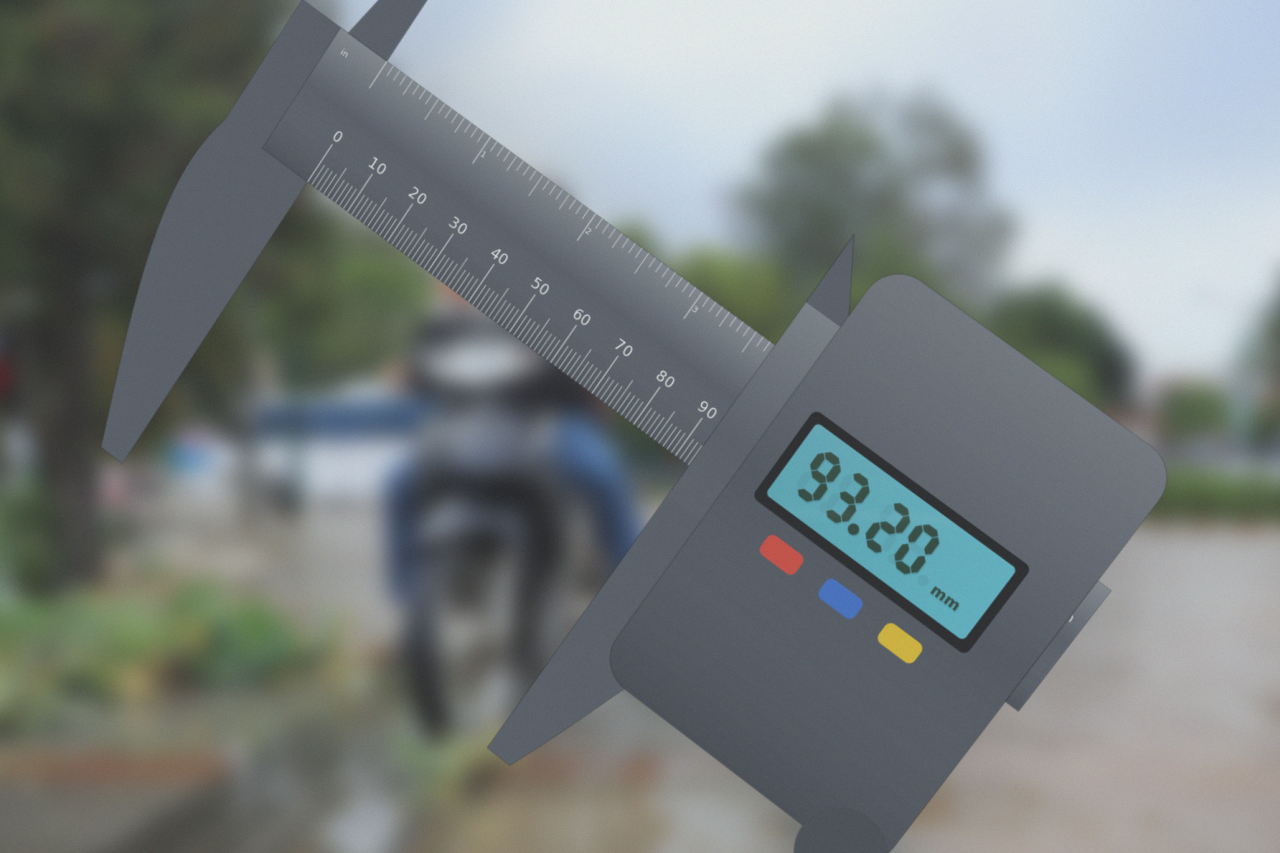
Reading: 93.20mm
